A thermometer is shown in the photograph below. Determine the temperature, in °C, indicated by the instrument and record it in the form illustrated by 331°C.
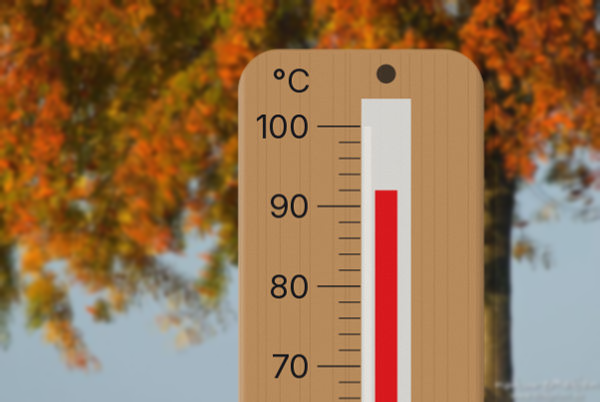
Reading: 92°C
